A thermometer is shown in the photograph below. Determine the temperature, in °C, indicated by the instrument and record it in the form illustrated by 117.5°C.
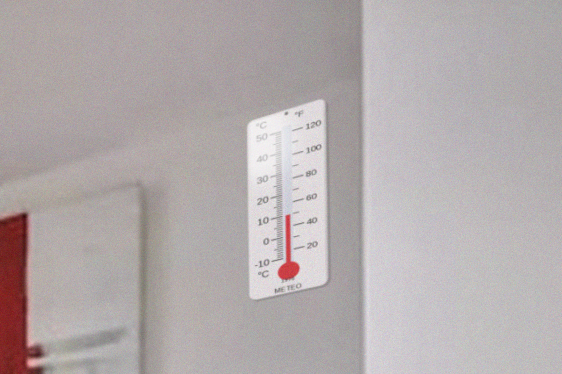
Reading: 10°C
